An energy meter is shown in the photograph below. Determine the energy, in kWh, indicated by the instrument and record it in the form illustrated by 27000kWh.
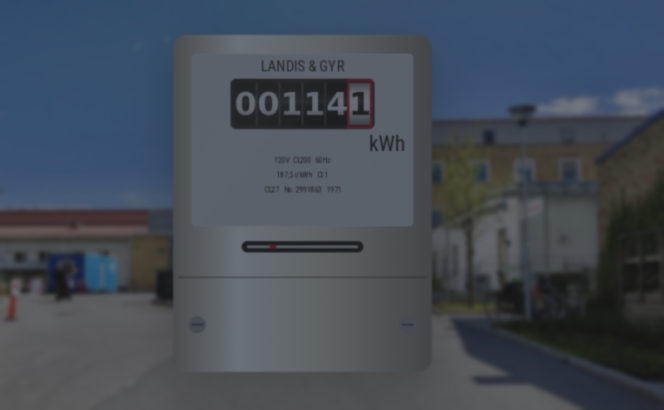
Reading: 114.1kWh
